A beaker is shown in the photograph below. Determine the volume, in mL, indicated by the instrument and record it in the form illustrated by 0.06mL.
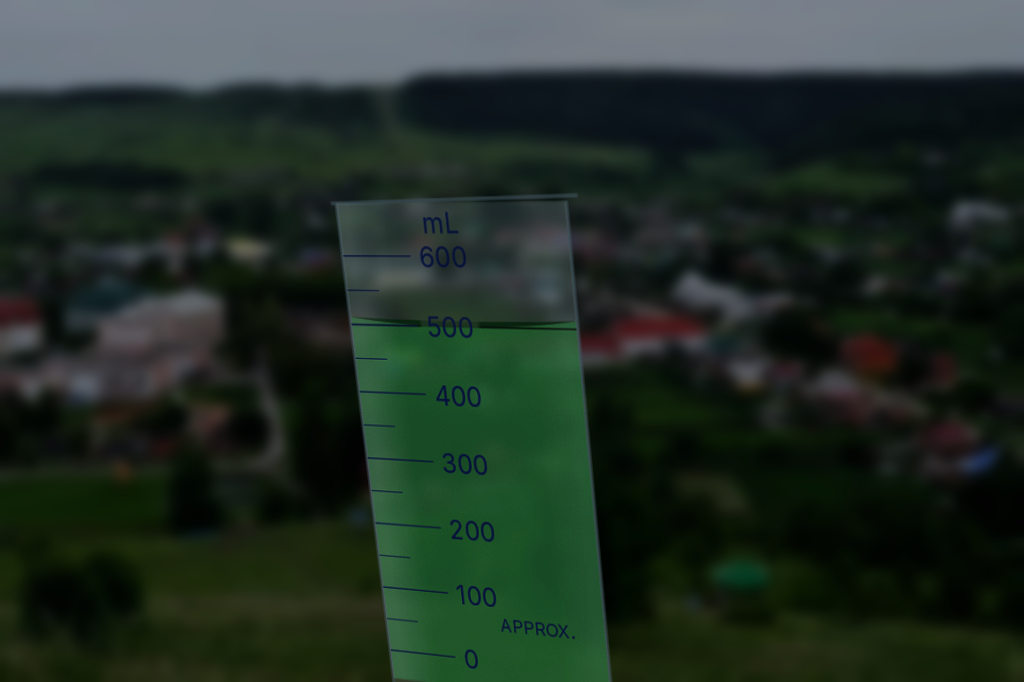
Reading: 500mL
